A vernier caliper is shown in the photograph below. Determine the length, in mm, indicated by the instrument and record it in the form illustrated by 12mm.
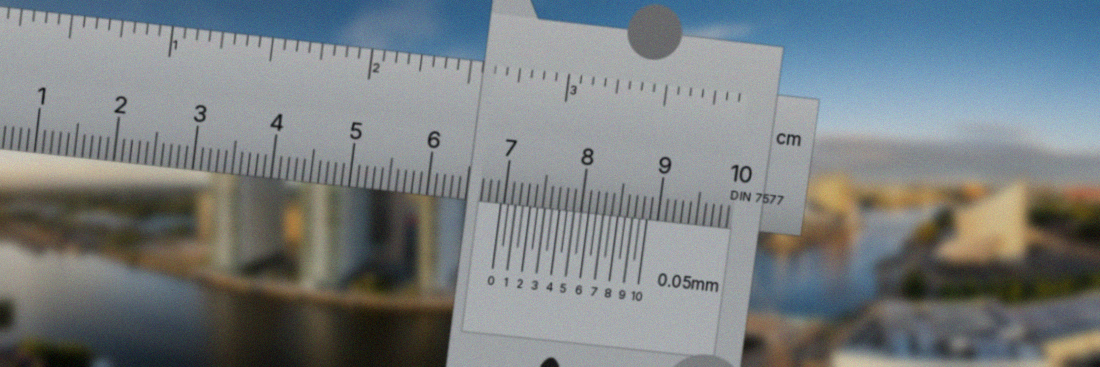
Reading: 69.6mm
